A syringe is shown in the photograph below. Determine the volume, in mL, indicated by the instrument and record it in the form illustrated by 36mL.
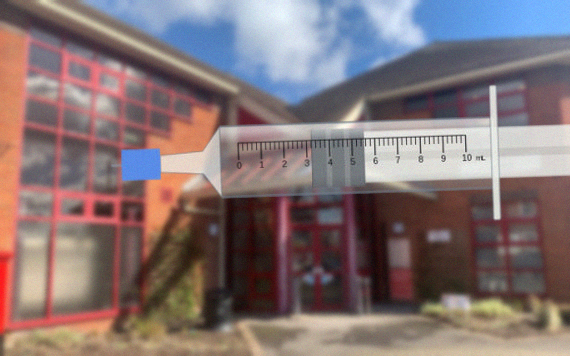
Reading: 3.2mL
